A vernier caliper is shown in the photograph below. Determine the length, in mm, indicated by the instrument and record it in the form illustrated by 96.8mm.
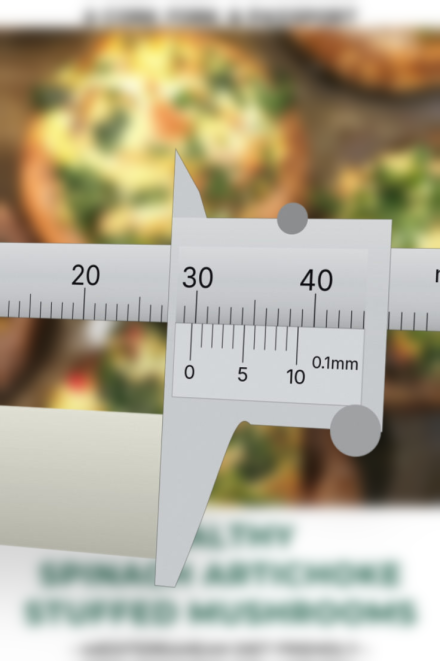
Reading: 29.7mm
